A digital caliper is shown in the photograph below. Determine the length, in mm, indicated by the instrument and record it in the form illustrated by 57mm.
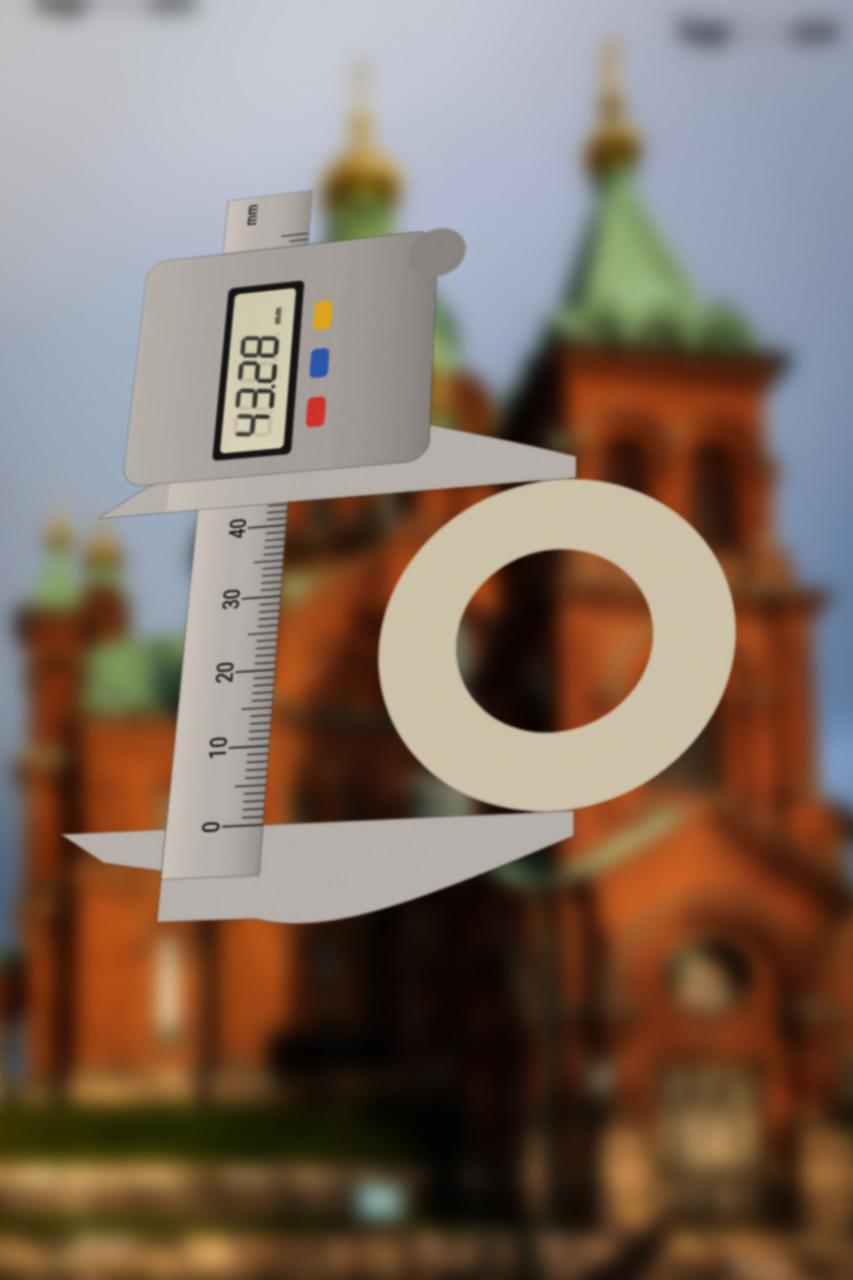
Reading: 43.28mm
